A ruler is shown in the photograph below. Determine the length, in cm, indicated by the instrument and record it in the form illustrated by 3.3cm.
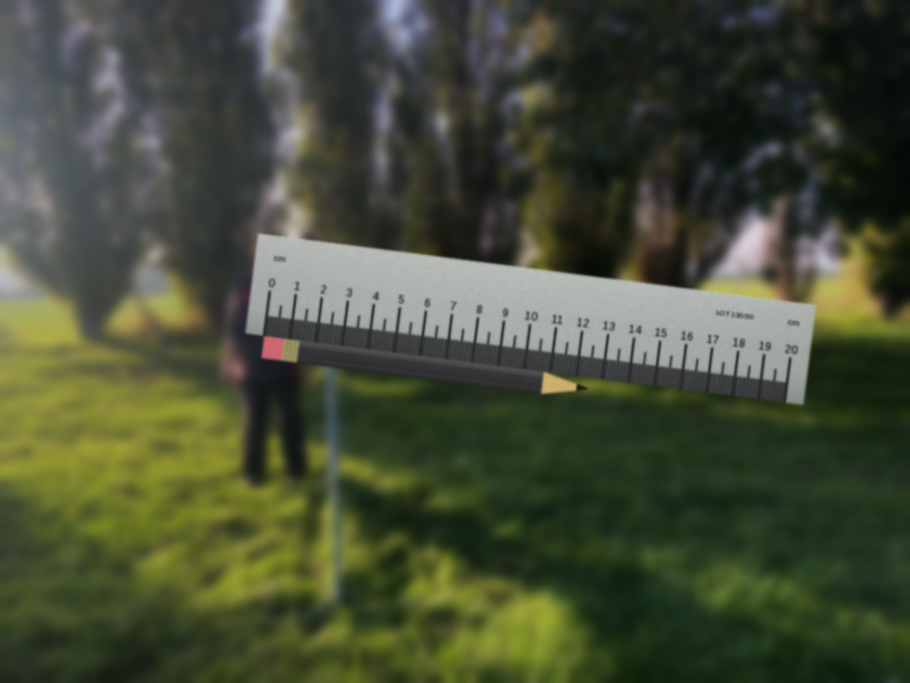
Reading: 12.5cm
